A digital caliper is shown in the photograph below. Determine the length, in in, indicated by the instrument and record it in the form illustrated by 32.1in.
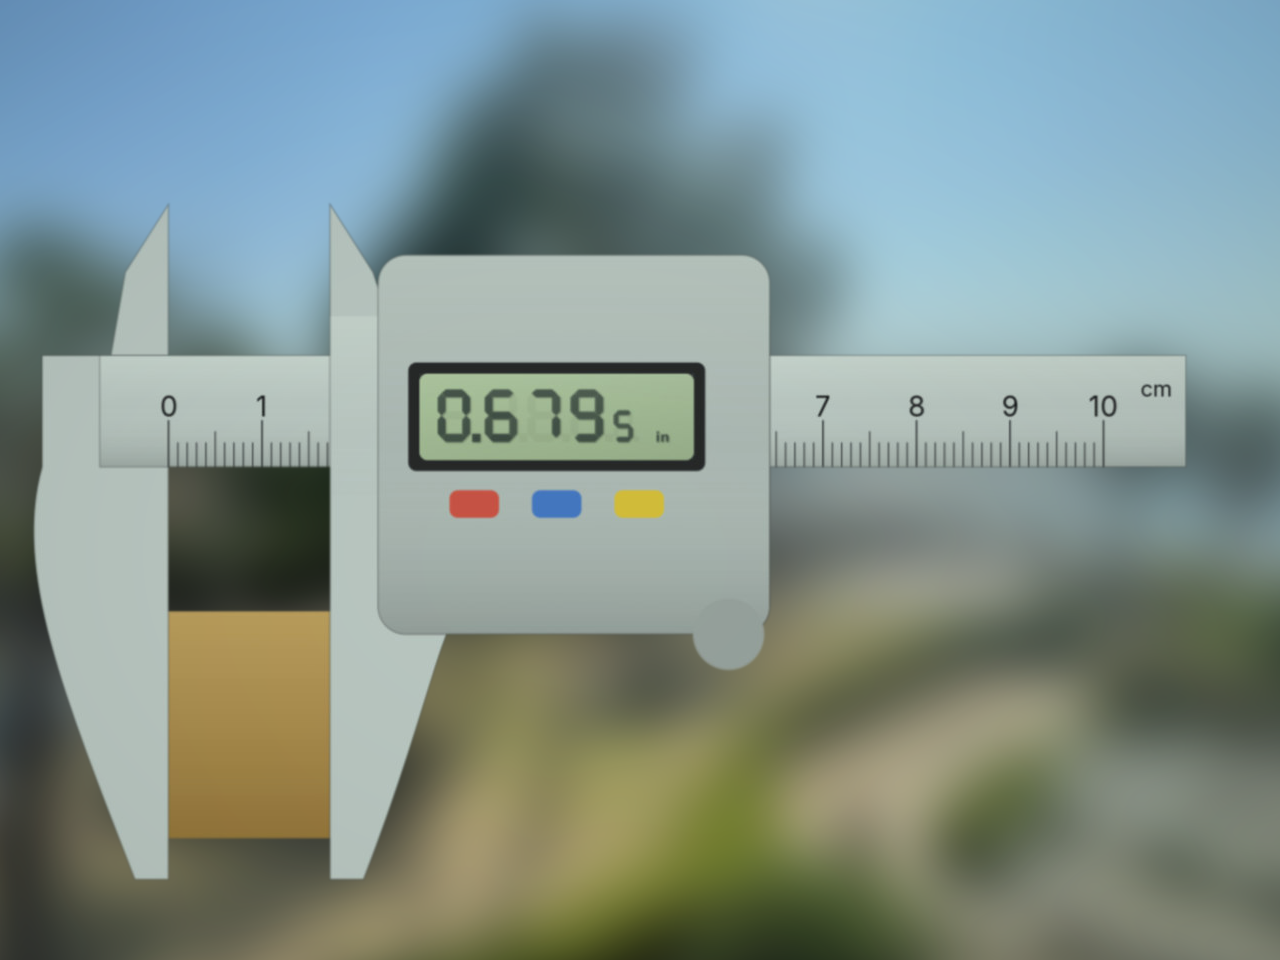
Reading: 0.6795in
